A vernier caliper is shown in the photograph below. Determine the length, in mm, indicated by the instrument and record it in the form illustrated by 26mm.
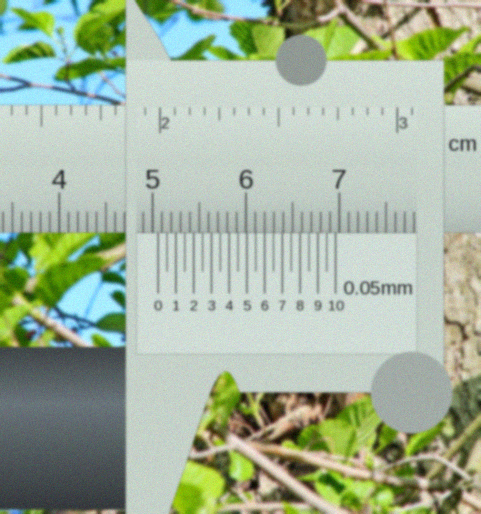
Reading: 50.6mm
